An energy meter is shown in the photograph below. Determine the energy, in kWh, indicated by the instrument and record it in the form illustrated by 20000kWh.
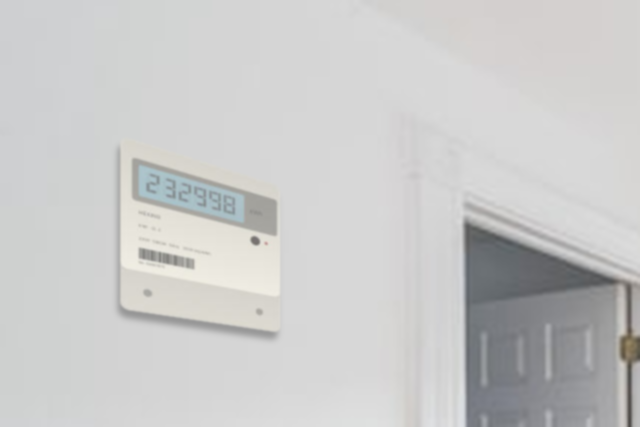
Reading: 232998kWh
